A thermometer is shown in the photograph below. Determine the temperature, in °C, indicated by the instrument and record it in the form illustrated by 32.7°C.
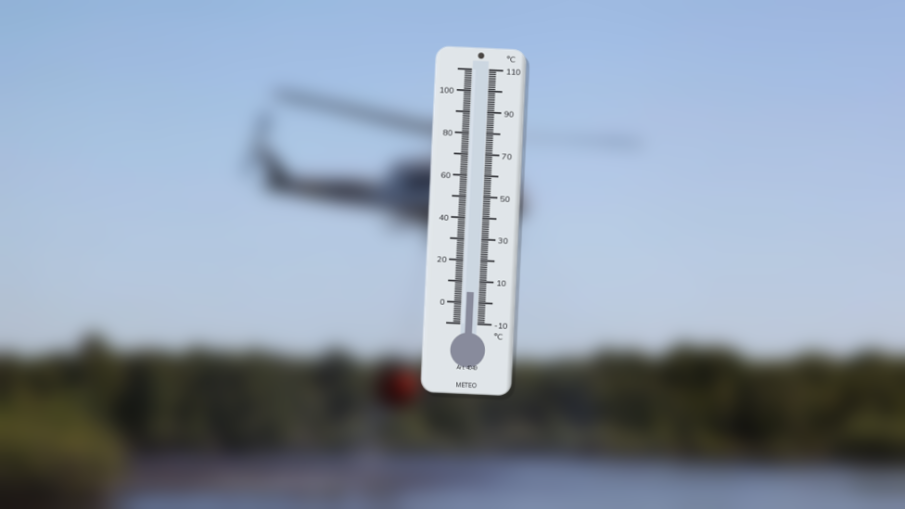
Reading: 5°C
